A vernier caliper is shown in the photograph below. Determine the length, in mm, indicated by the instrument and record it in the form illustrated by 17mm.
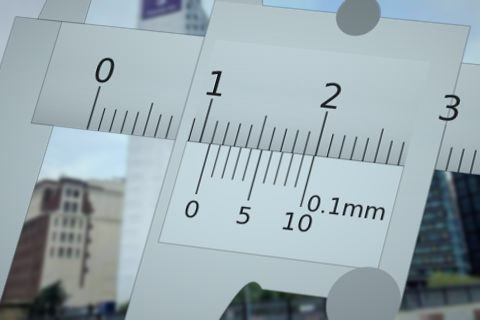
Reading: 10.9mm
